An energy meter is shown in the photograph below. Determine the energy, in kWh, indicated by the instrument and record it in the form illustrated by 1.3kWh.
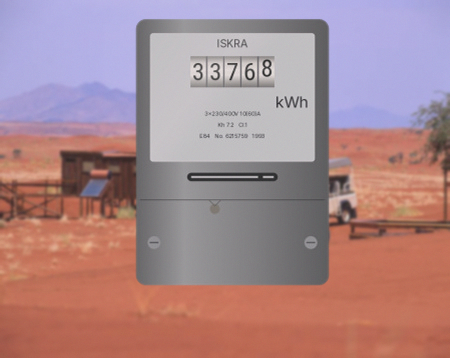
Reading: 33768kWh
